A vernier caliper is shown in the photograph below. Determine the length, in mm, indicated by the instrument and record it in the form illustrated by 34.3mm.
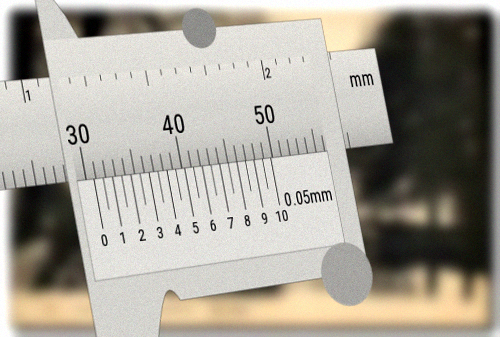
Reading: 30.8mm
